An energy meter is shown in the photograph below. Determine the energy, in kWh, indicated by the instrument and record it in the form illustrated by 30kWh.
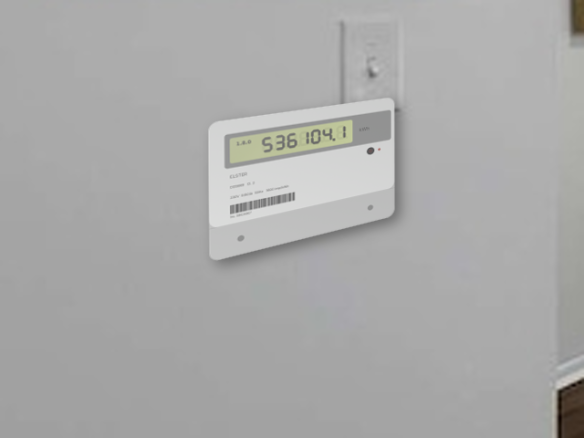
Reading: 536104.1kWh
